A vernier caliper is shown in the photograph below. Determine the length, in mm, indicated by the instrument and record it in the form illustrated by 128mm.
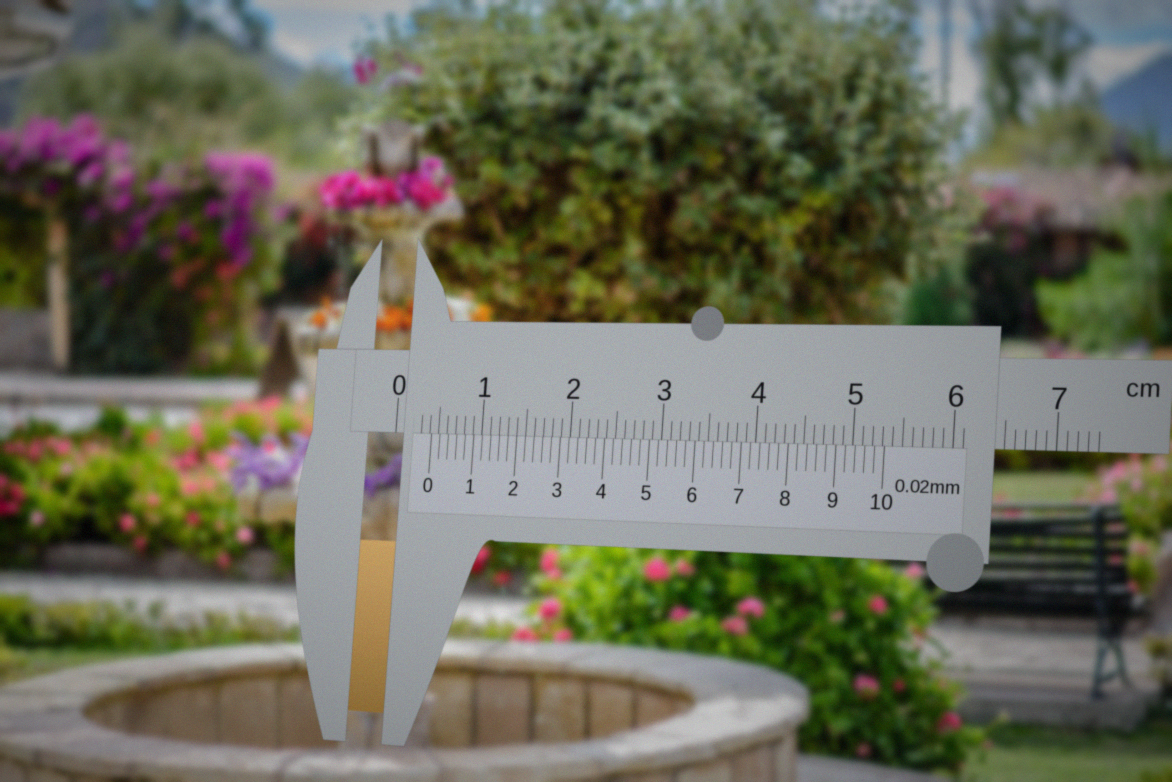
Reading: 4.2mm
